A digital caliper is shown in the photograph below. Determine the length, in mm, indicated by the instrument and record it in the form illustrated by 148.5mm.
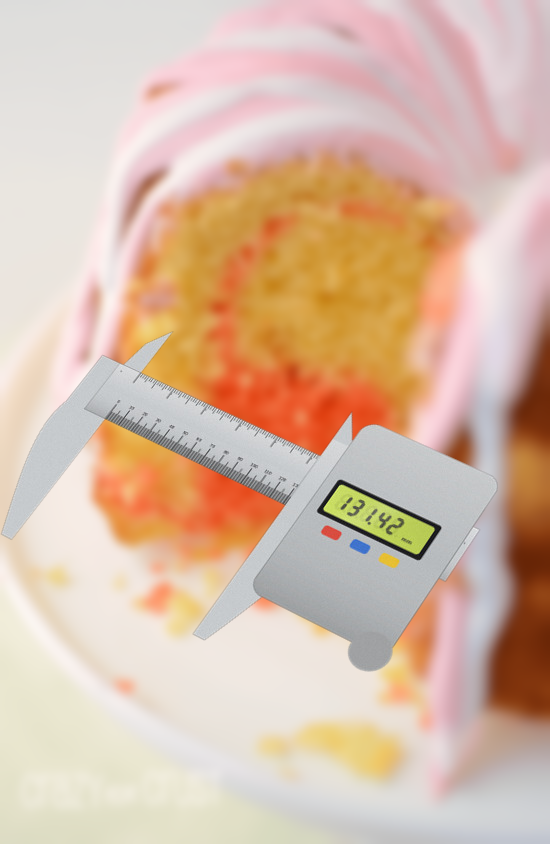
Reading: 131.42mm
